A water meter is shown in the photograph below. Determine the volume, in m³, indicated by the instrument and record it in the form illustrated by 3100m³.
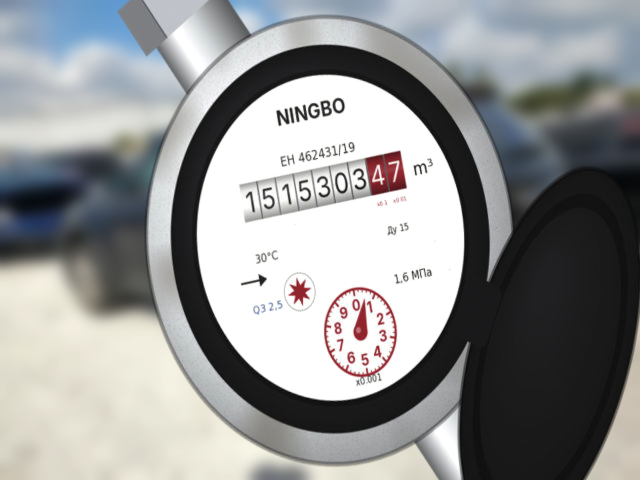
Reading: 1515303.470m³
